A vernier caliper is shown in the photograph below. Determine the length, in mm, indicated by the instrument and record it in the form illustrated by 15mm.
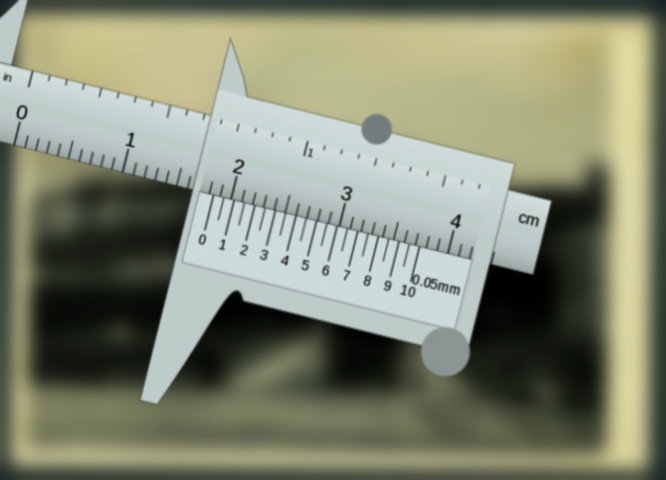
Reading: 18.4mm
